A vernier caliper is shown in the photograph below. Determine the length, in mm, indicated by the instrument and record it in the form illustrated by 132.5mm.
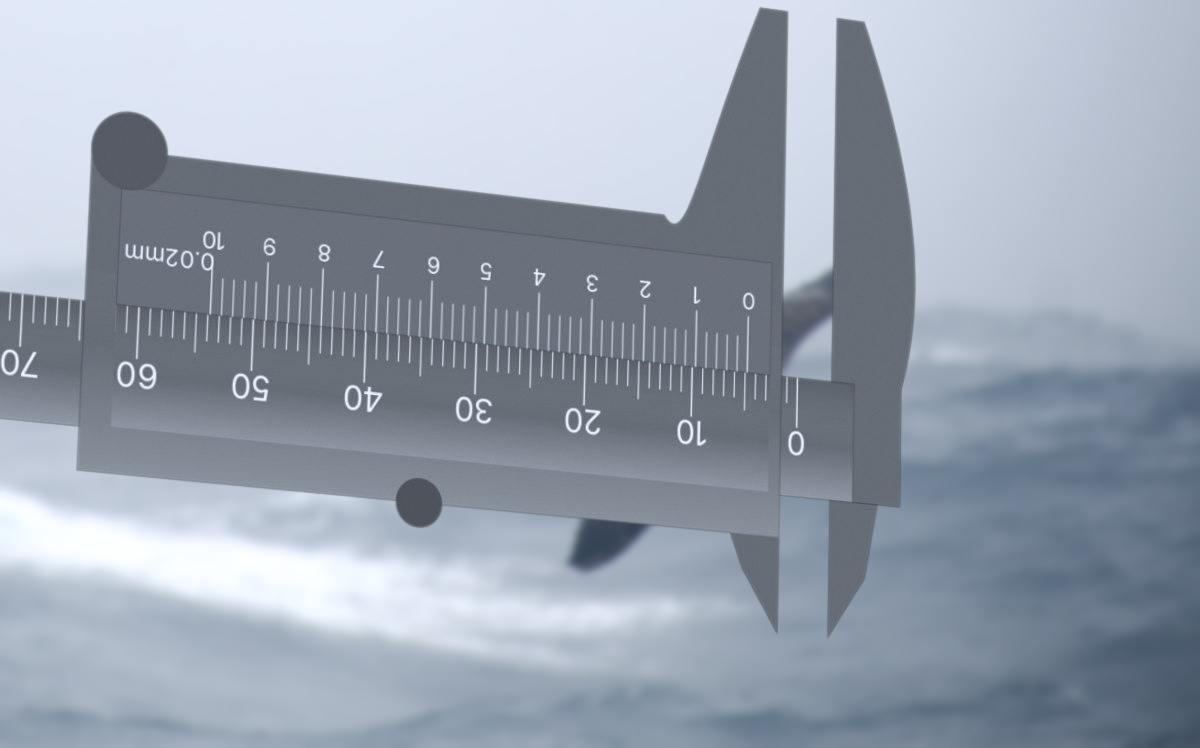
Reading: 4.8mm
